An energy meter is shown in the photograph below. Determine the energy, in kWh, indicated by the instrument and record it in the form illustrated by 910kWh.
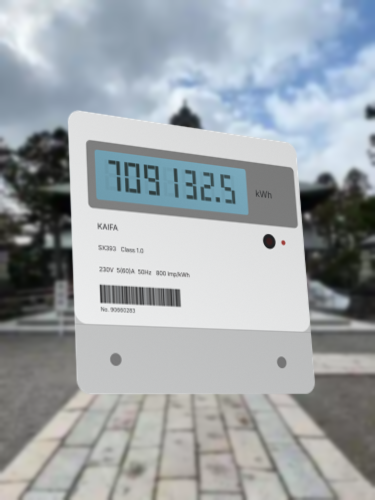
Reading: 709132.5kWh
